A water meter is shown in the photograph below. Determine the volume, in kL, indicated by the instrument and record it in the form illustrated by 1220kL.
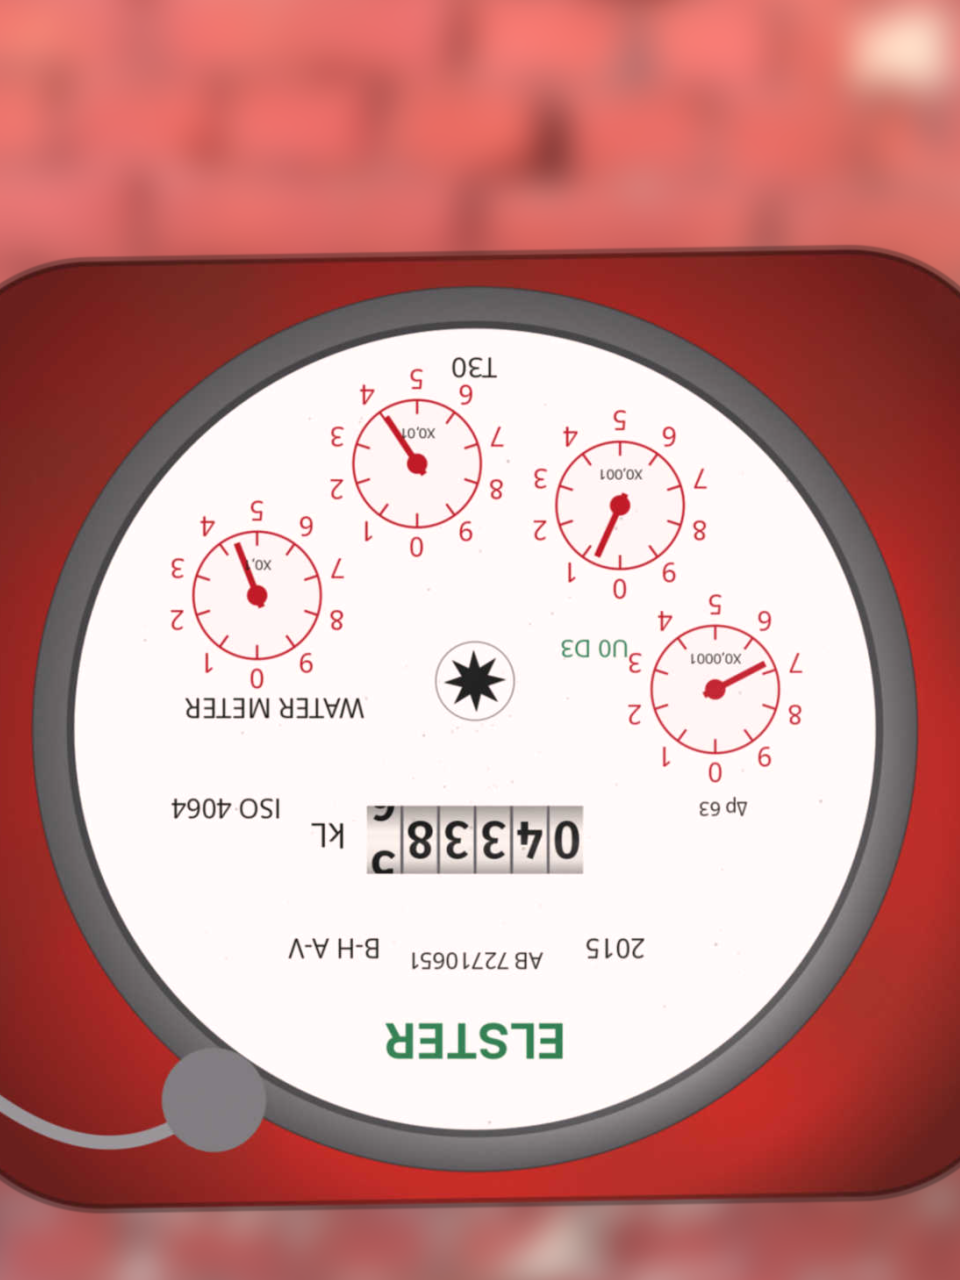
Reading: 43385.4406kL
